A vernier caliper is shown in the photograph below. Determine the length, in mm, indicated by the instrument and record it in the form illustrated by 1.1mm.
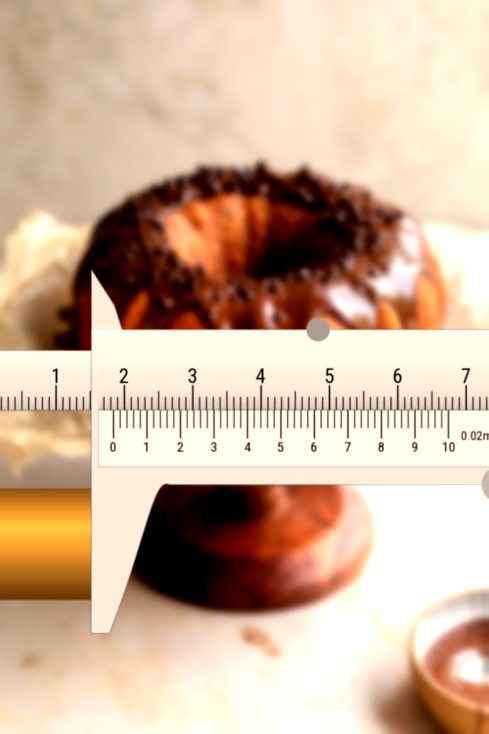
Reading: 18.4mm
